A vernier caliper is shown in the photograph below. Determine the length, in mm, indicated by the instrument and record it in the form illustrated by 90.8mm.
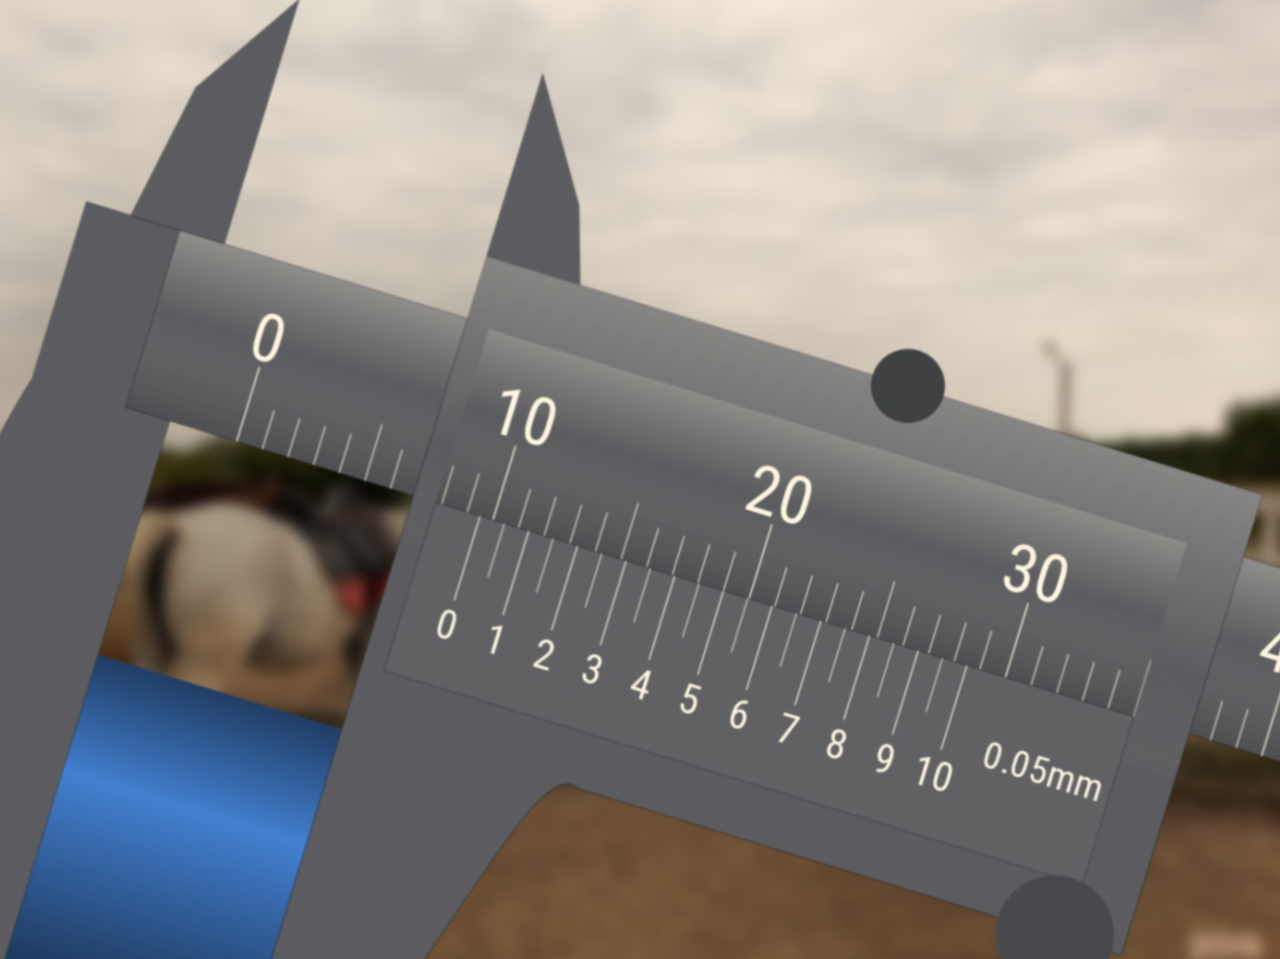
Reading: 9.5mm
